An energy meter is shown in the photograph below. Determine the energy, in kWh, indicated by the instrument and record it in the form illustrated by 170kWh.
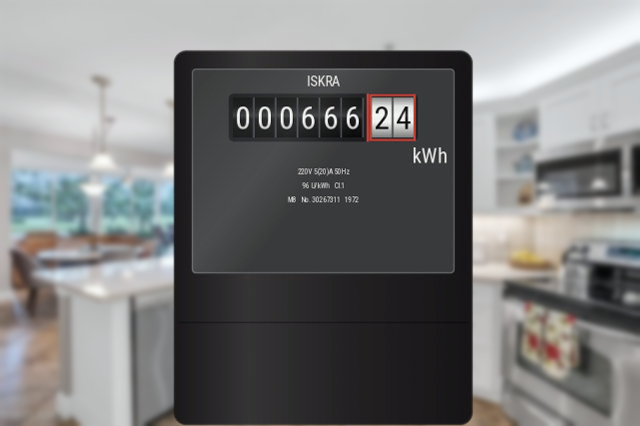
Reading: 666.24kWh
